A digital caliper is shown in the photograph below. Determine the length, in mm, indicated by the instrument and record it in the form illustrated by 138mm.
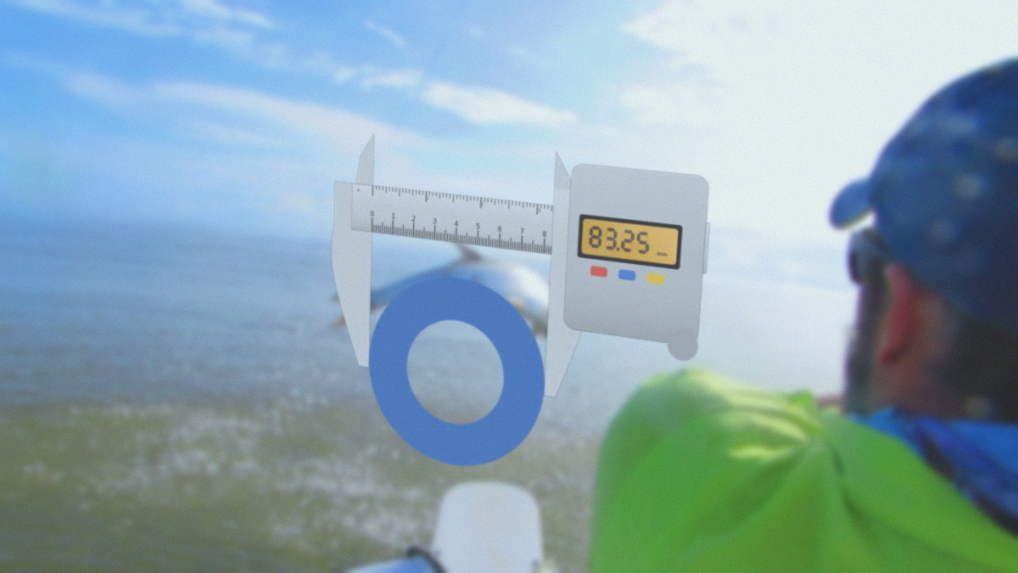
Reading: 83.25mm
